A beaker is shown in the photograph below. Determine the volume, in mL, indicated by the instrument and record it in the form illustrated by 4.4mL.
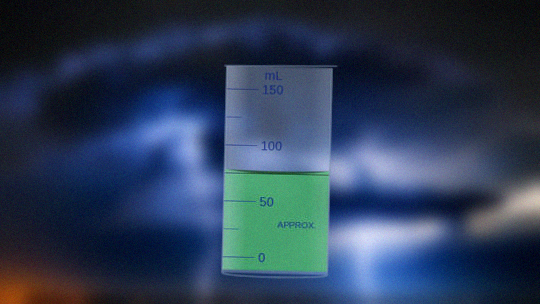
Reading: 75mL
